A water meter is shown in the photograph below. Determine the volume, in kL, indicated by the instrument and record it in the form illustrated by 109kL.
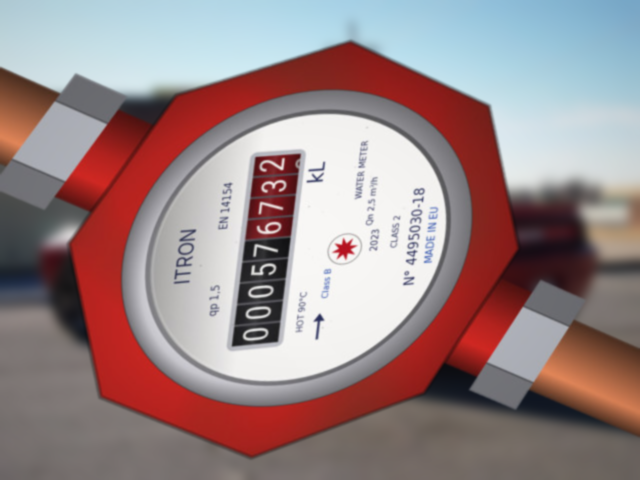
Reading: 57.6732kL
